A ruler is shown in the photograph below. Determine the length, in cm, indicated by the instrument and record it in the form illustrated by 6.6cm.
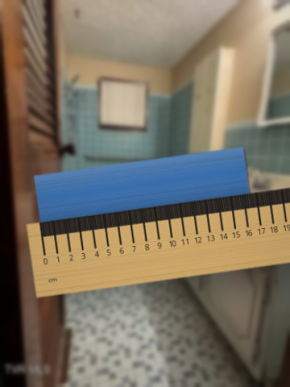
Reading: 16.5cm
